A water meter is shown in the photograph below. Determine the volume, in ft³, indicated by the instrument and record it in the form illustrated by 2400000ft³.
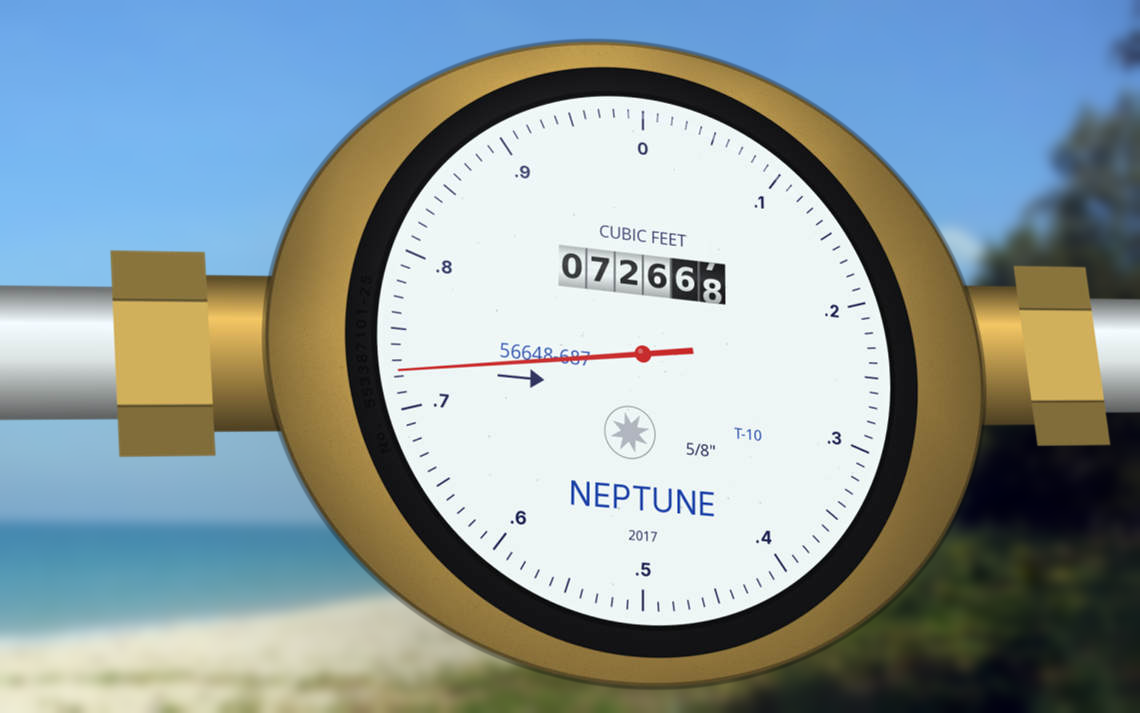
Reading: 72667.72ft³
